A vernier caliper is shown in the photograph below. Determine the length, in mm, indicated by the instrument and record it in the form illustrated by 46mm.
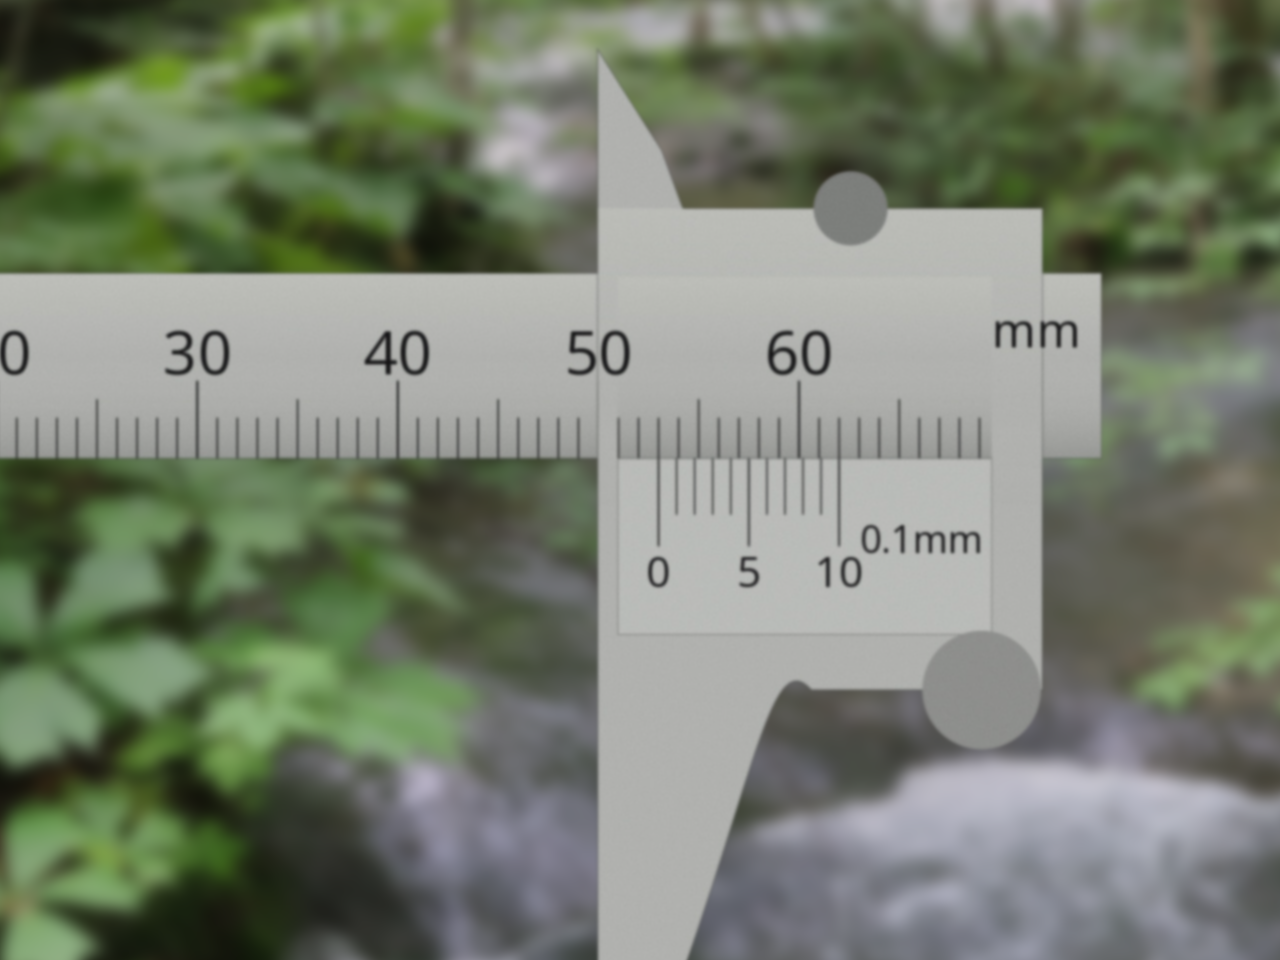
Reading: 53.0mm
